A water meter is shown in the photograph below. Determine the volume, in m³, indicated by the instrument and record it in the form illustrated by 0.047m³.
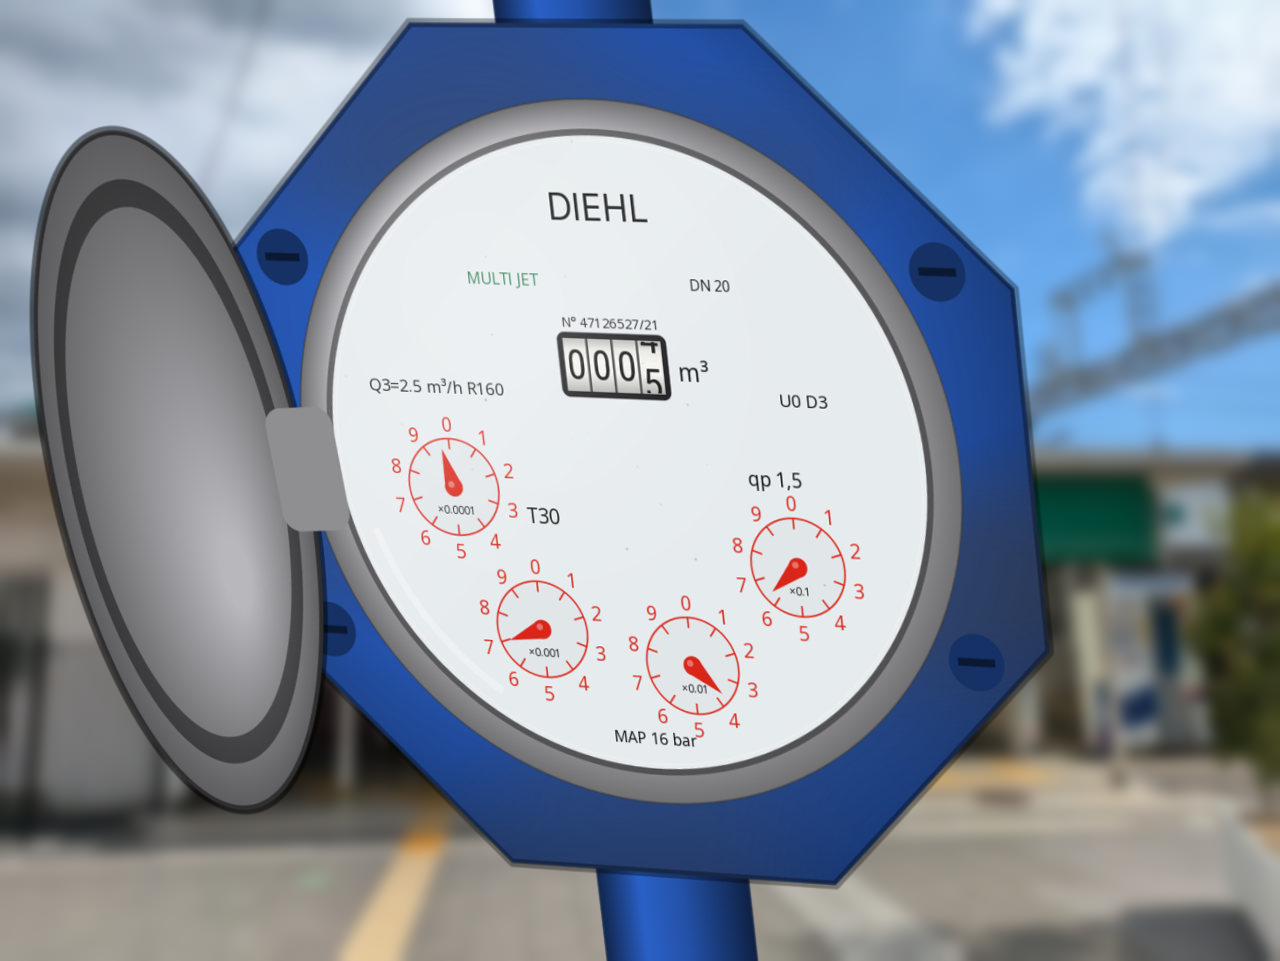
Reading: 4.6369m³
